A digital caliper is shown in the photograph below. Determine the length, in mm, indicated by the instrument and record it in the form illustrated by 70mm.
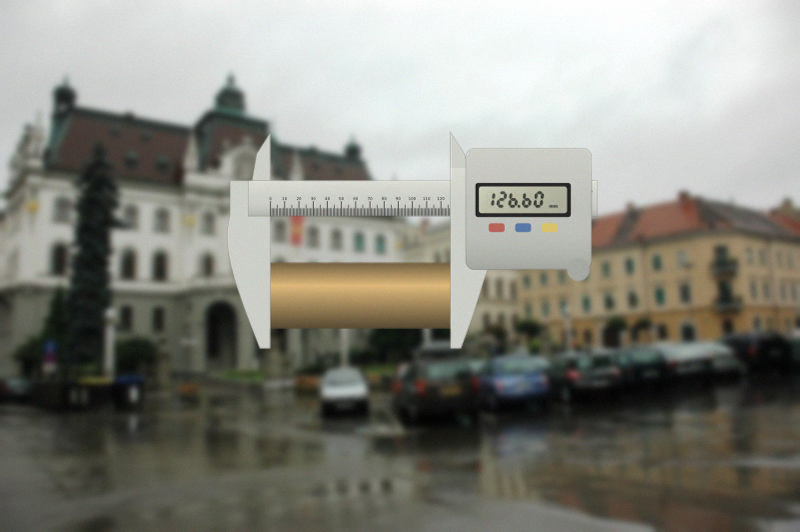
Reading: 126.60mm
